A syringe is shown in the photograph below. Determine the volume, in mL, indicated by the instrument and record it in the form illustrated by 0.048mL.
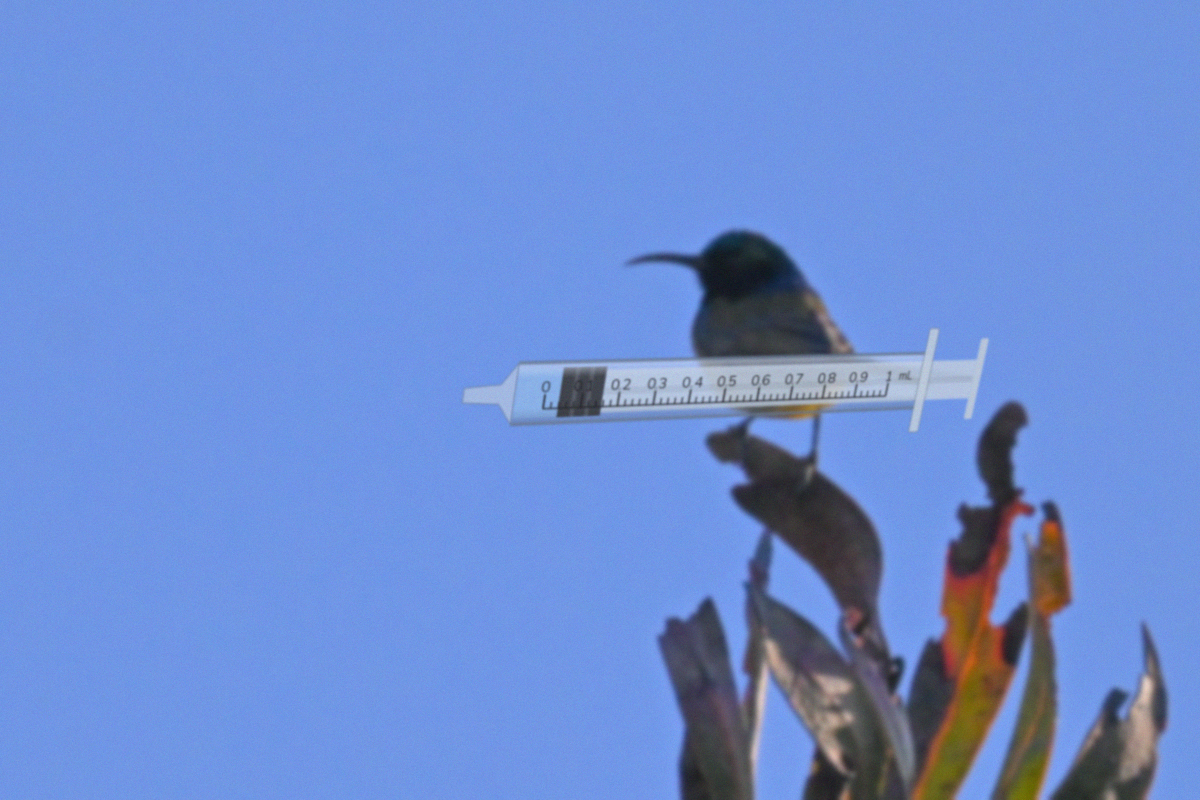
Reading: 0.04mL
